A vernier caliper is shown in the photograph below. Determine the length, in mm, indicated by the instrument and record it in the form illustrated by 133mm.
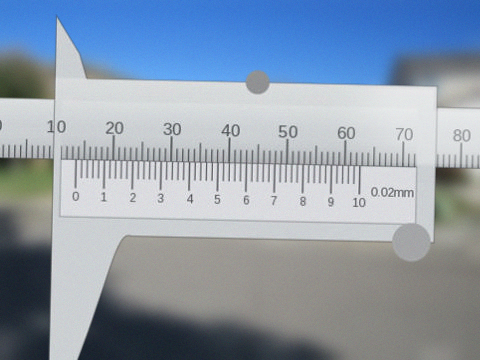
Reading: 13.6mm
